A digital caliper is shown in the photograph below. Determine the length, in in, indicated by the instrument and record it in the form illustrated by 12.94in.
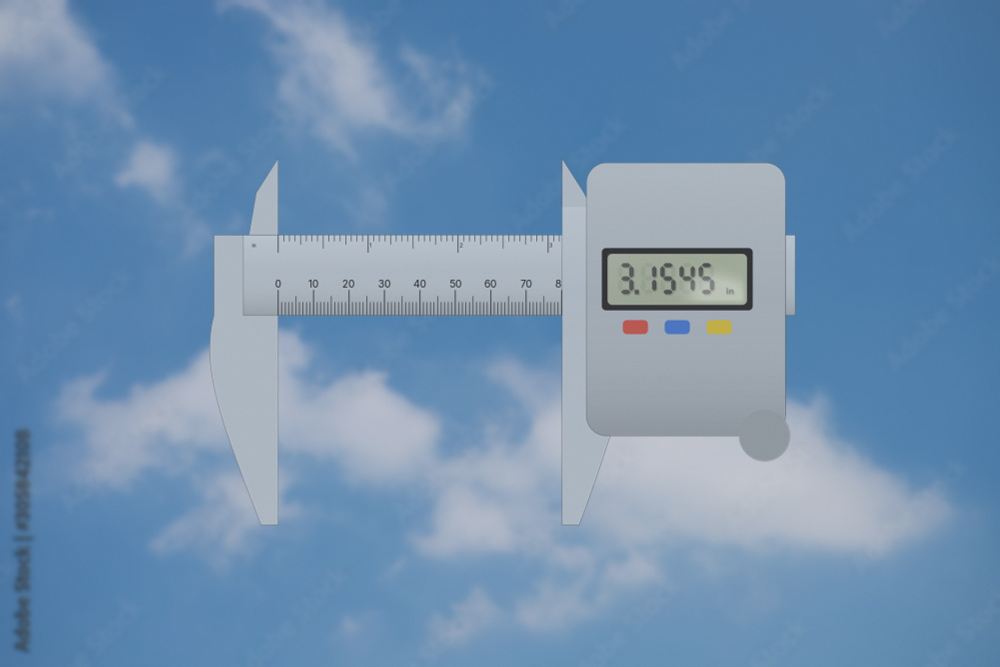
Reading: 3.1545in
